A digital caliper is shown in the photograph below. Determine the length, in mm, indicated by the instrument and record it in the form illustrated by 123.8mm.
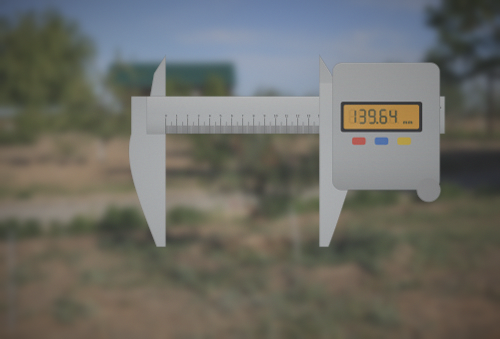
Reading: 139.64mm
